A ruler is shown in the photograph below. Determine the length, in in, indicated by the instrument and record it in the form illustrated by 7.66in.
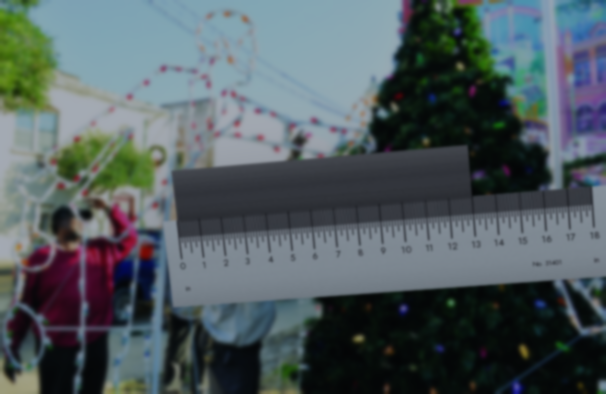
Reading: 13in
